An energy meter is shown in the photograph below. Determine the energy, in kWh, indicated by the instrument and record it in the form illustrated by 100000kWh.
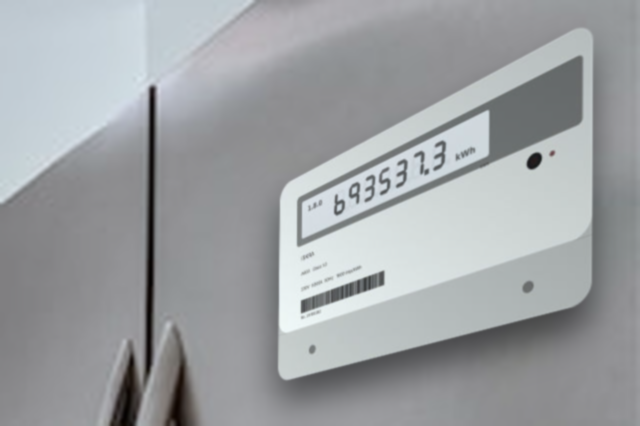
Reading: 693537.3kWh
